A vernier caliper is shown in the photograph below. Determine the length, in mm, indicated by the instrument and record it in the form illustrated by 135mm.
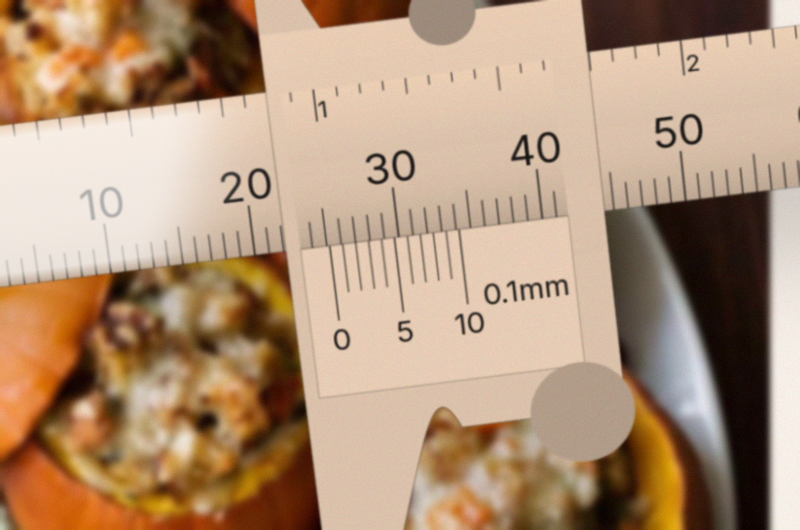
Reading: 25.2mm
